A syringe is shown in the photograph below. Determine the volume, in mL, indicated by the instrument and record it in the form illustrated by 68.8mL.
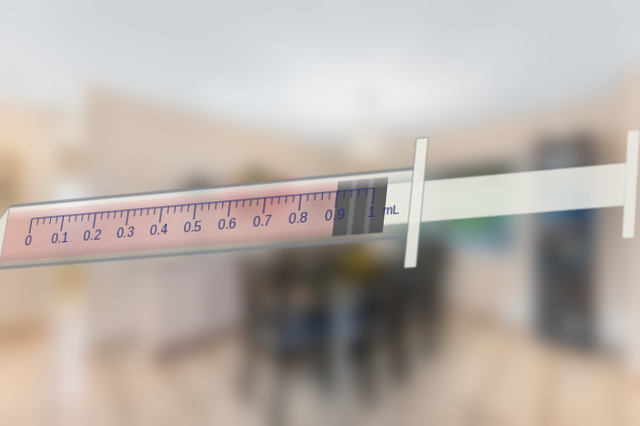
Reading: 0.9mL
